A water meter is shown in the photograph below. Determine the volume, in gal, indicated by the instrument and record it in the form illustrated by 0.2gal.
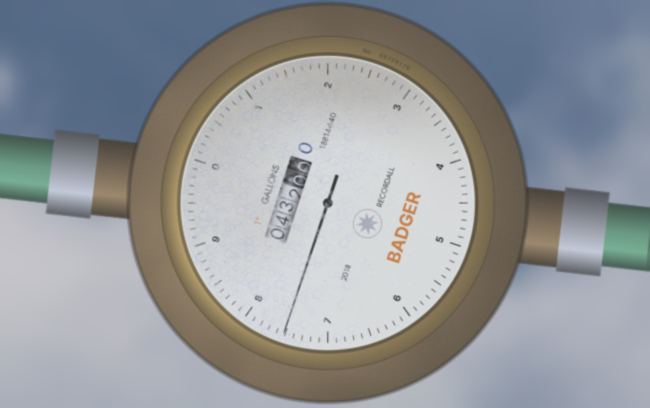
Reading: 431997.5gal
